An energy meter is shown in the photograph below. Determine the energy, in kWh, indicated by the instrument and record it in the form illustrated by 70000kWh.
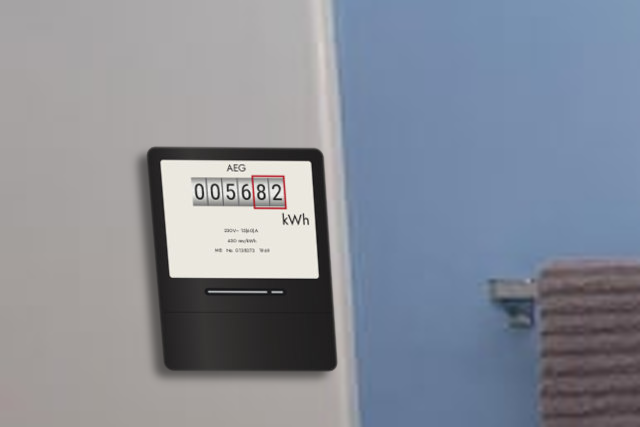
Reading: 56.82kWh
